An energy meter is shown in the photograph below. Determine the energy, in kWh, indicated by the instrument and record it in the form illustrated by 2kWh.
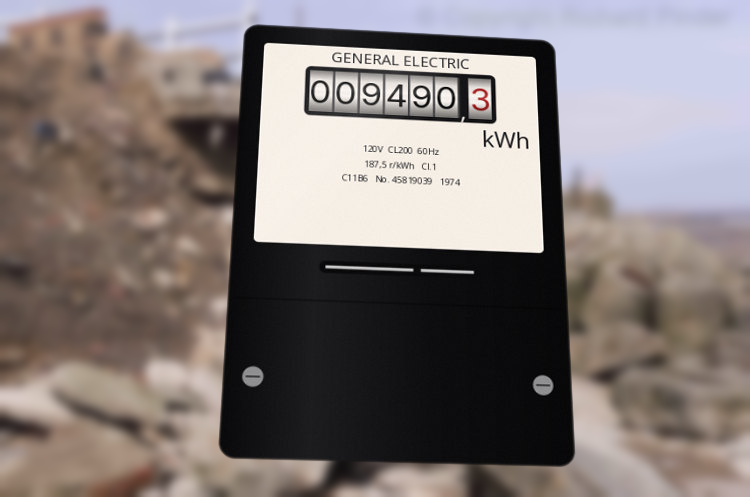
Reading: 9490.3kWh
